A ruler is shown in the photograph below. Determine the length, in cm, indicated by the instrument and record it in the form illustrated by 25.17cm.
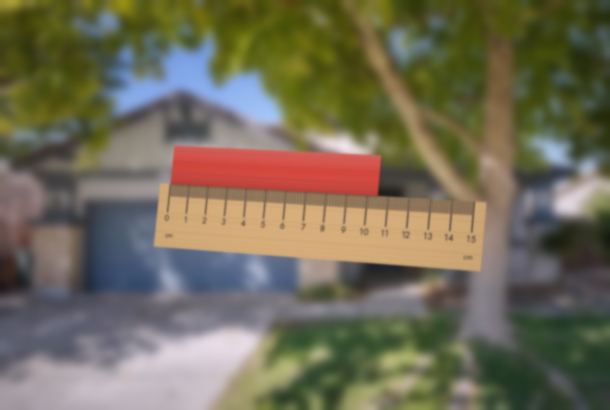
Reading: 10.5cm
